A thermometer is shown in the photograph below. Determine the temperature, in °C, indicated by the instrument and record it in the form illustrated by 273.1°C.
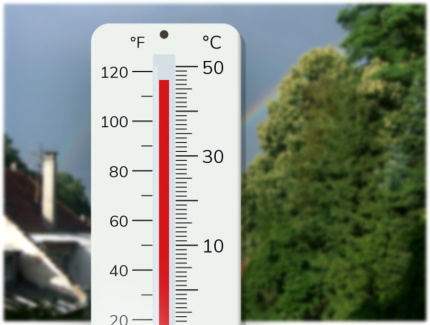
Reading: 47°C
